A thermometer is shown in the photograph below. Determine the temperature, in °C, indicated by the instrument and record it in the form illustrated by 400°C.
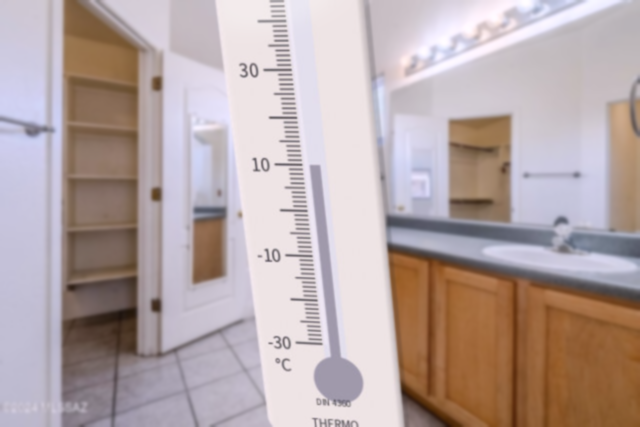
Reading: 10°C
